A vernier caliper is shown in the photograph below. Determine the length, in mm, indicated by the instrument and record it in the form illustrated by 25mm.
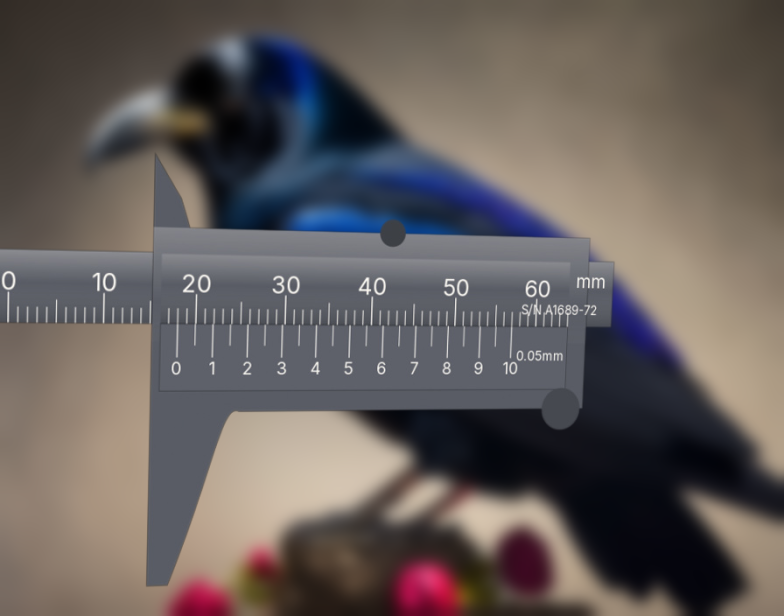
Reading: 18.0mm
